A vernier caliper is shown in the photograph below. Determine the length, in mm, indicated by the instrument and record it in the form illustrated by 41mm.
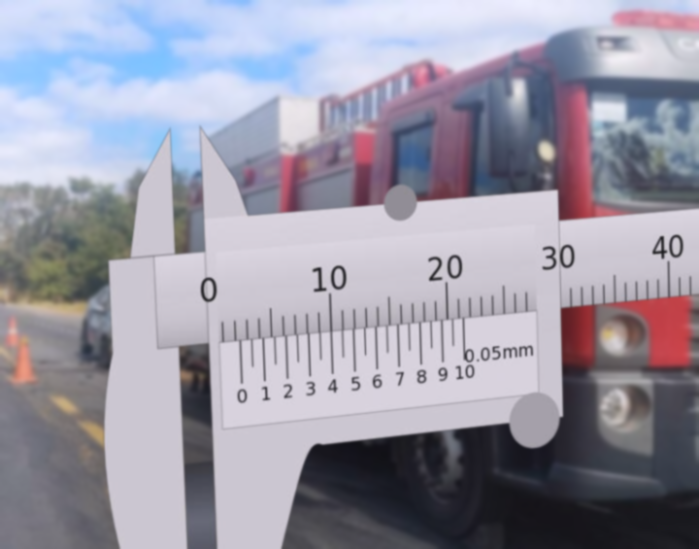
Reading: 2.4mm
